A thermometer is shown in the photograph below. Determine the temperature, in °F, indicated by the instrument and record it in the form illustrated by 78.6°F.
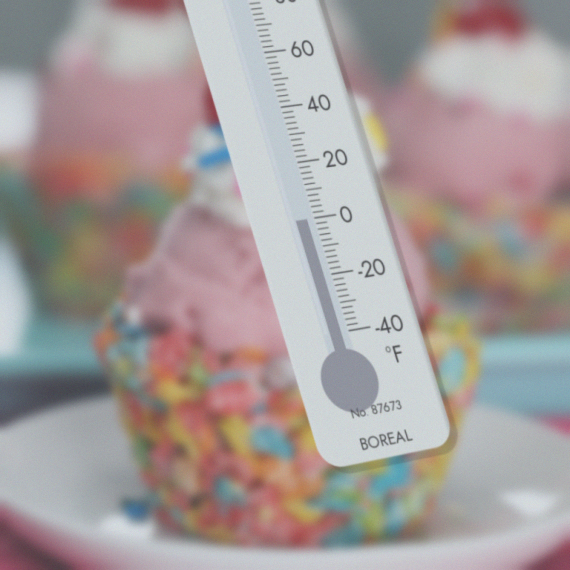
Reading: 0°F
